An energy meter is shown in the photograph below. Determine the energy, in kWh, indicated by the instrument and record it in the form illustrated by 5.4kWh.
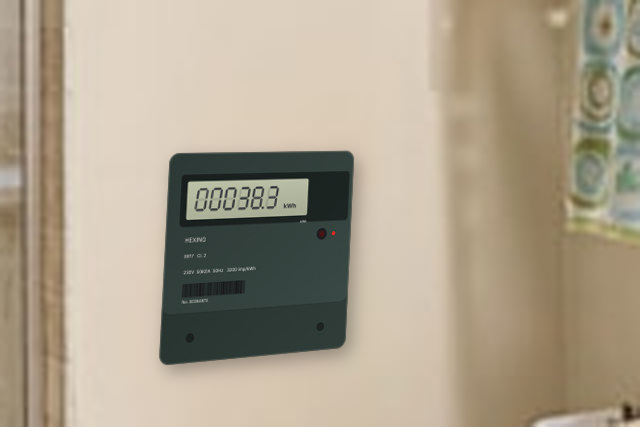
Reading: 38.3kWh
